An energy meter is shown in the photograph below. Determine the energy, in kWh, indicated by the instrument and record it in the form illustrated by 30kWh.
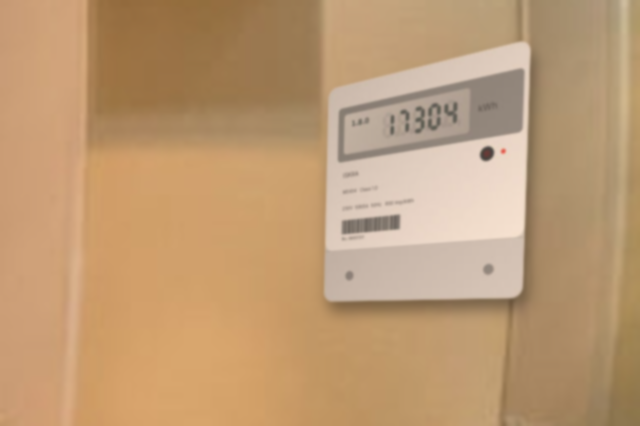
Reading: 17304kWh
